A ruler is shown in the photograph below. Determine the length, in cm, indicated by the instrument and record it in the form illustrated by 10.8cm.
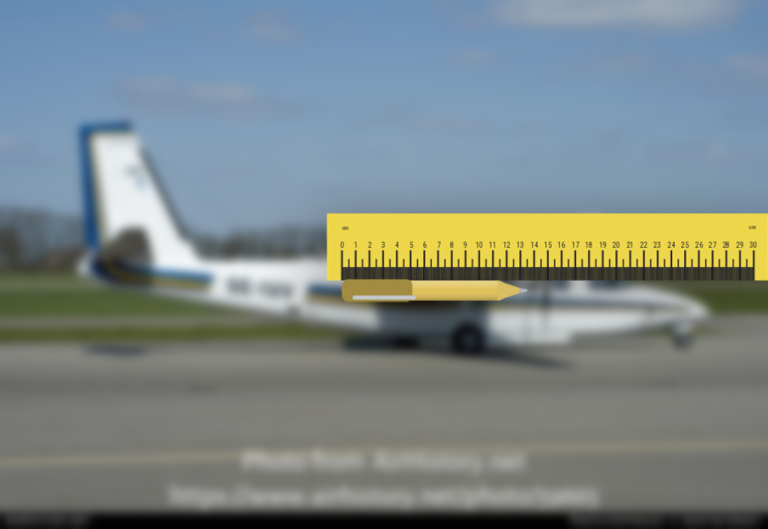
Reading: 13.5cm
